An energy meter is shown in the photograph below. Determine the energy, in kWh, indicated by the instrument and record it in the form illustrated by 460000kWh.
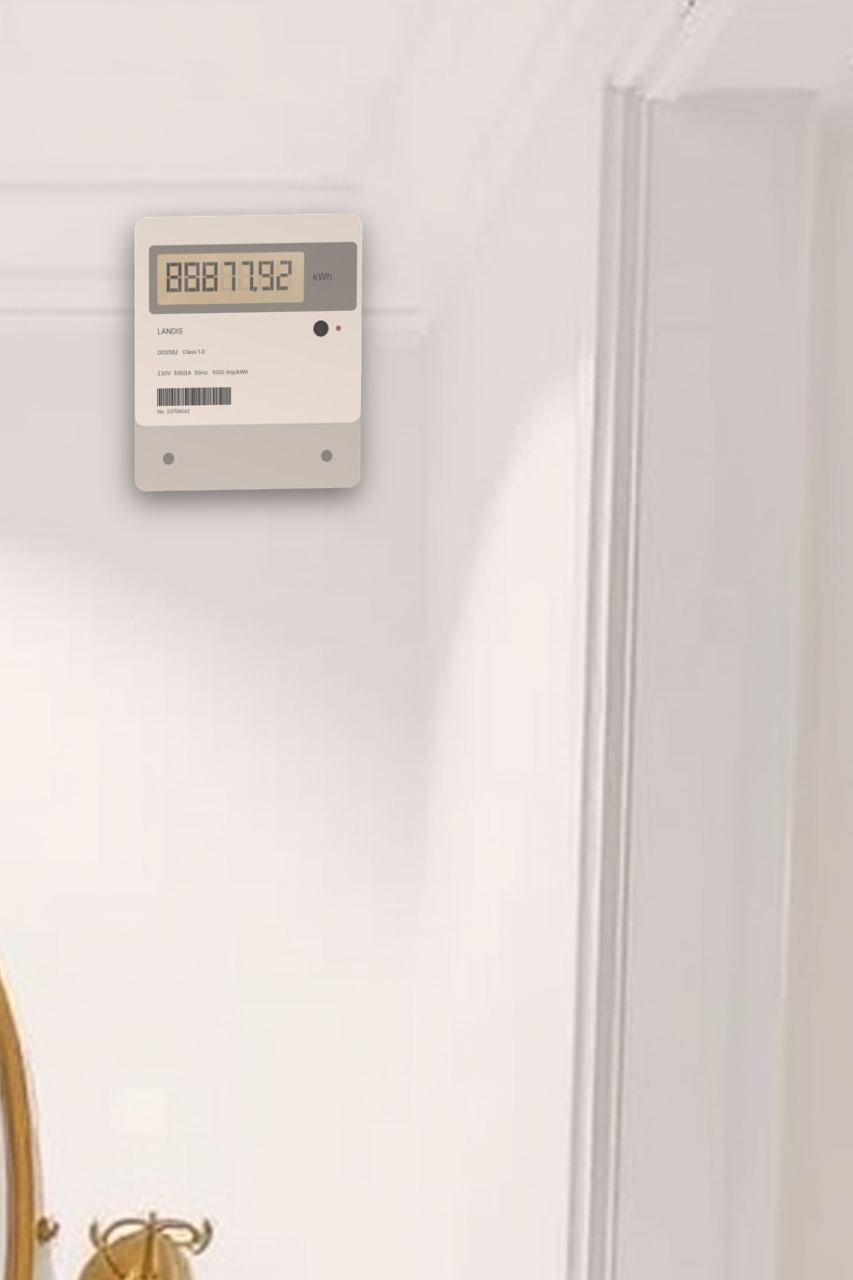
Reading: 88877.92kWh
